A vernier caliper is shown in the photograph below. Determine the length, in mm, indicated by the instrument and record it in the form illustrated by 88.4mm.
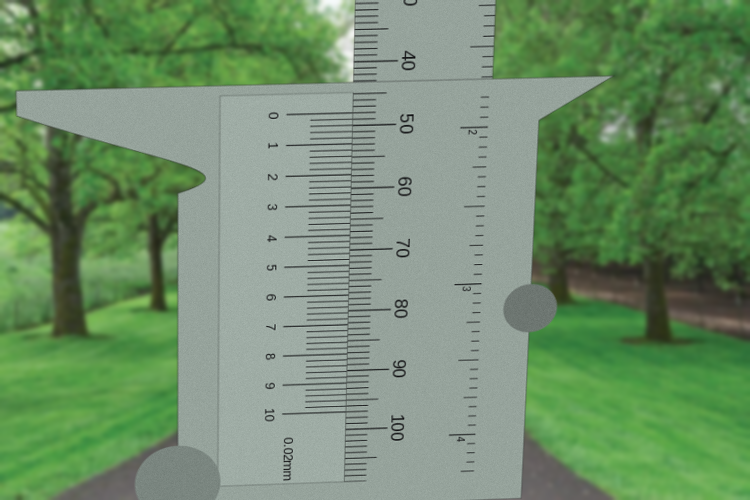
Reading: 48.0mm
